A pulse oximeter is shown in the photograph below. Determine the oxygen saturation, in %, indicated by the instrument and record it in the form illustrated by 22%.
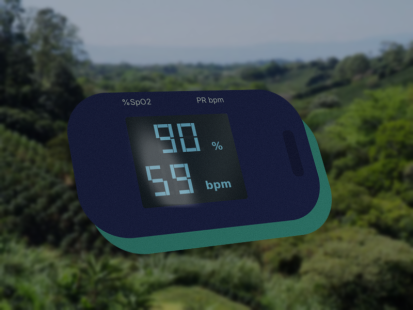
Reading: 90%
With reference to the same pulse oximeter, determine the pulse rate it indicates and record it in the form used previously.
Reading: 59bpm
